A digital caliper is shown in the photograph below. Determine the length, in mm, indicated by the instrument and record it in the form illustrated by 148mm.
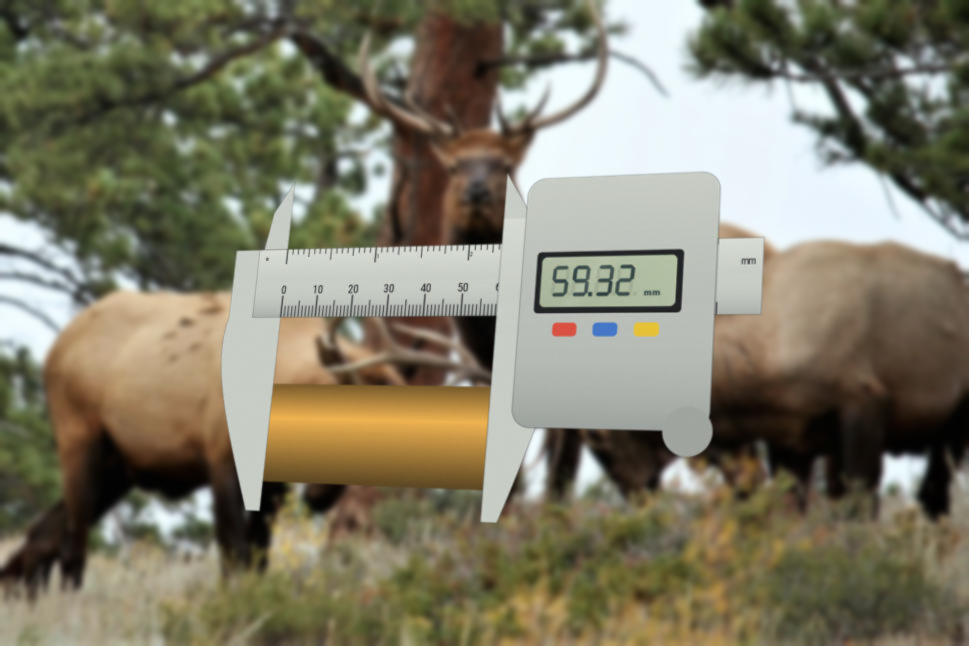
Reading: 59.32mm
